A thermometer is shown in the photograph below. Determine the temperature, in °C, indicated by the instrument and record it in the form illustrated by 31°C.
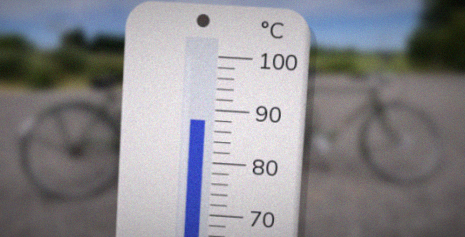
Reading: 88°C
